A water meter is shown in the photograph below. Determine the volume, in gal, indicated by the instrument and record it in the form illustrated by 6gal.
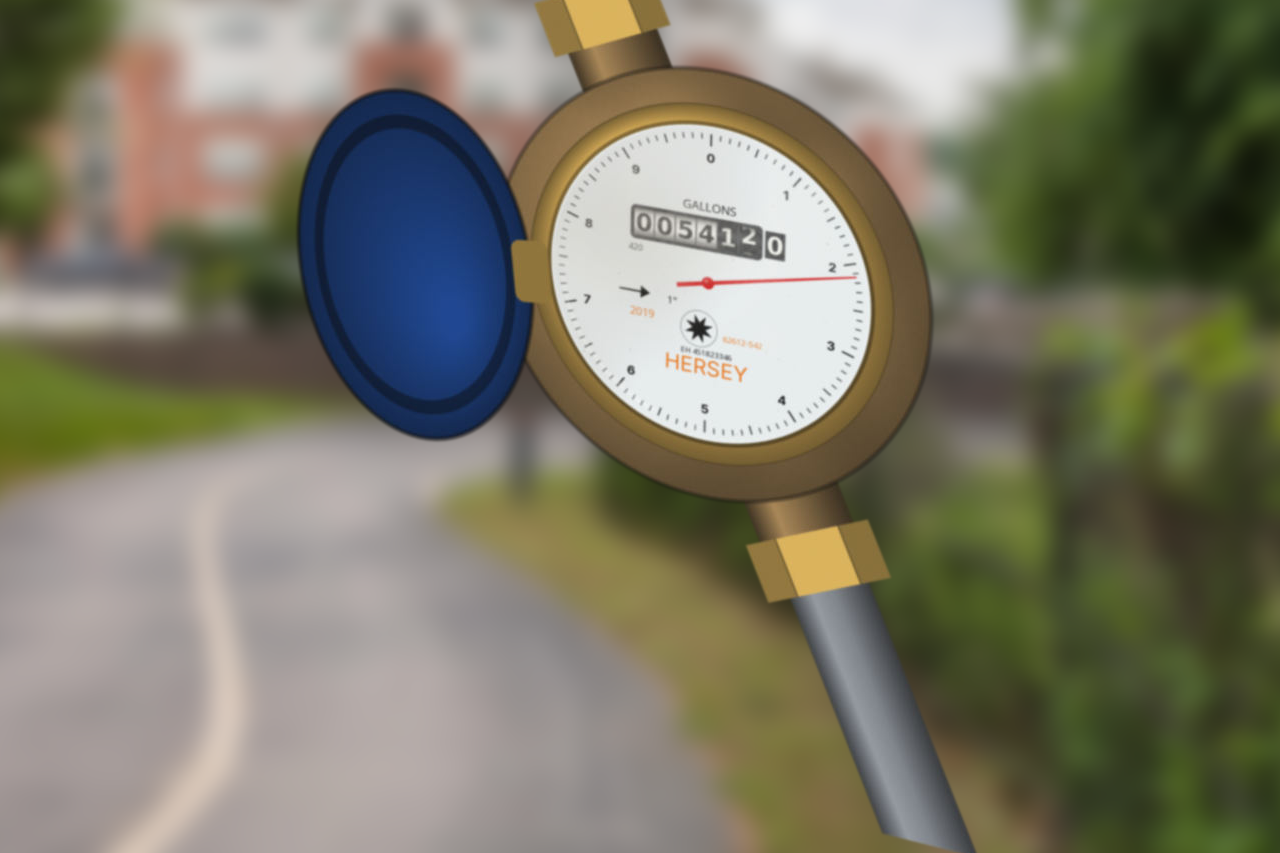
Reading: 54122.1gal
